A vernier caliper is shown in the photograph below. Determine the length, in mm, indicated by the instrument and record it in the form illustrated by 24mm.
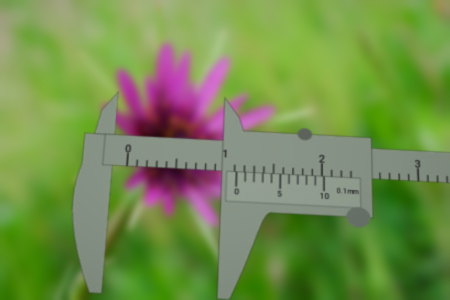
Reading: 11.2mm
